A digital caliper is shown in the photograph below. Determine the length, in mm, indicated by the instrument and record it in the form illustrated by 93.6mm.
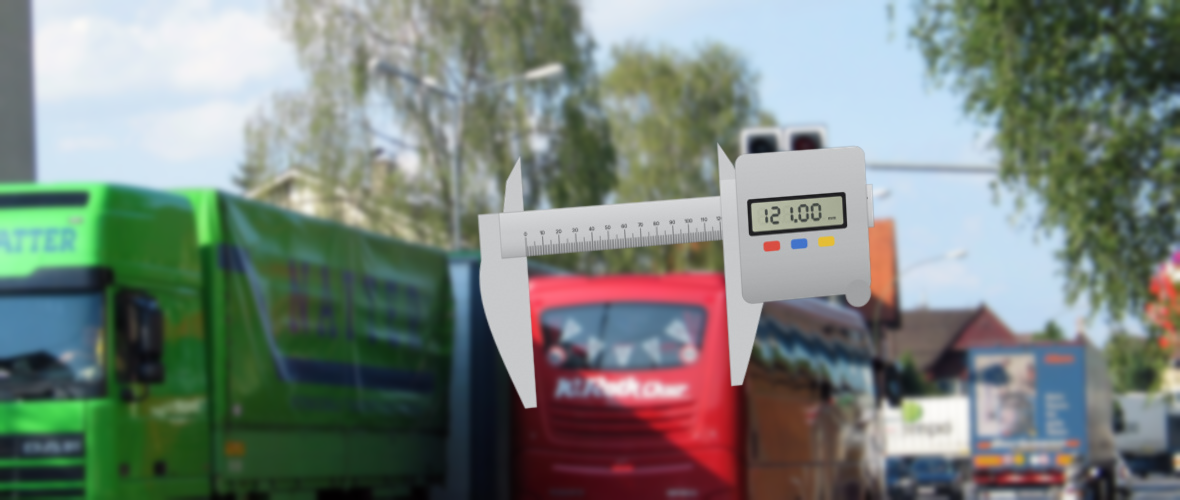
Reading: 121.00mm
